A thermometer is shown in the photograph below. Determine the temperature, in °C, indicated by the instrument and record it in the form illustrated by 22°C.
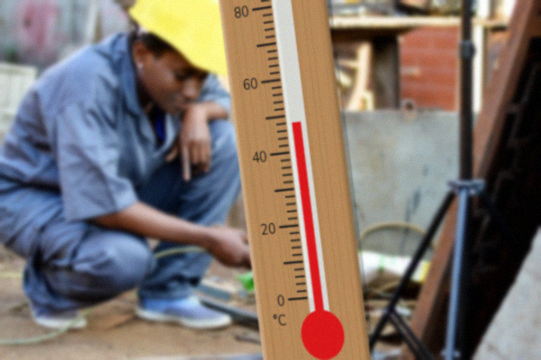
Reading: 48°C
